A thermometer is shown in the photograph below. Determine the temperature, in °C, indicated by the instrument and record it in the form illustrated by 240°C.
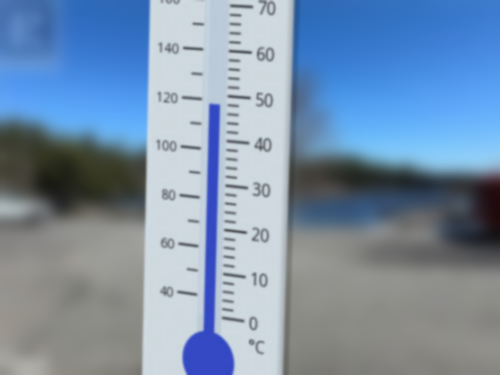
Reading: 48°C
